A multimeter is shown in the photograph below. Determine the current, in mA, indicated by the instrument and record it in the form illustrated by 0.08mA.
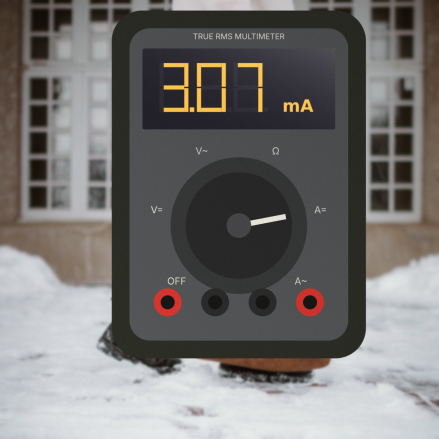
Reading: 3.07mA
